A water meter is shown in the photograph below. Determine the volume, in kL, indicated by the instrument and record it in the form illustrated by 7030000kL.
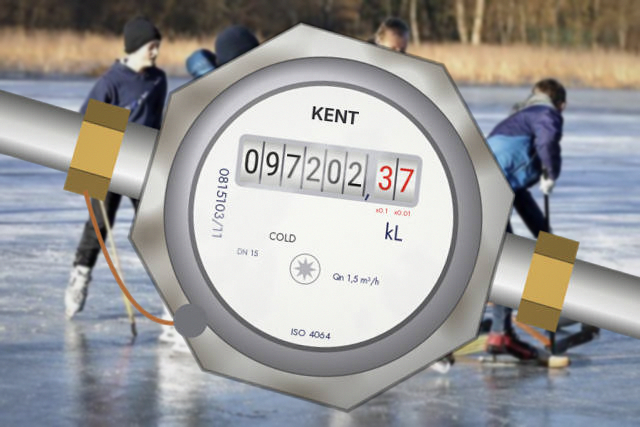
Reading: 97202.37kL
